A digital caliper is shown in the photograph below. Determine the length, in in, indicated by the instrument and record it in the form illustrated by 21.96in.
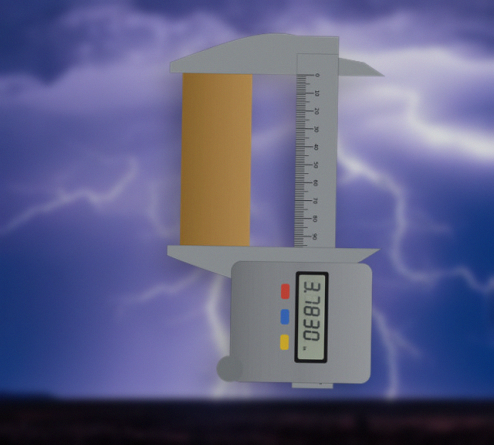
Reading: 3.7830in
